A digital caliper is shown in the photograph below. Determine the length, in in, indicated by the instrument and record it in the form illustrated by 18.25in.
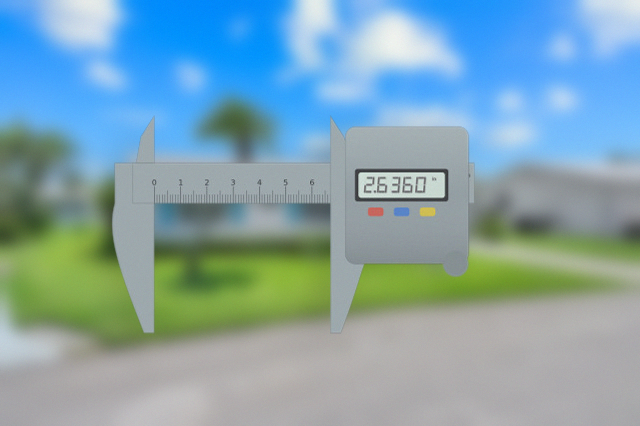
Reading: 2.6360in
